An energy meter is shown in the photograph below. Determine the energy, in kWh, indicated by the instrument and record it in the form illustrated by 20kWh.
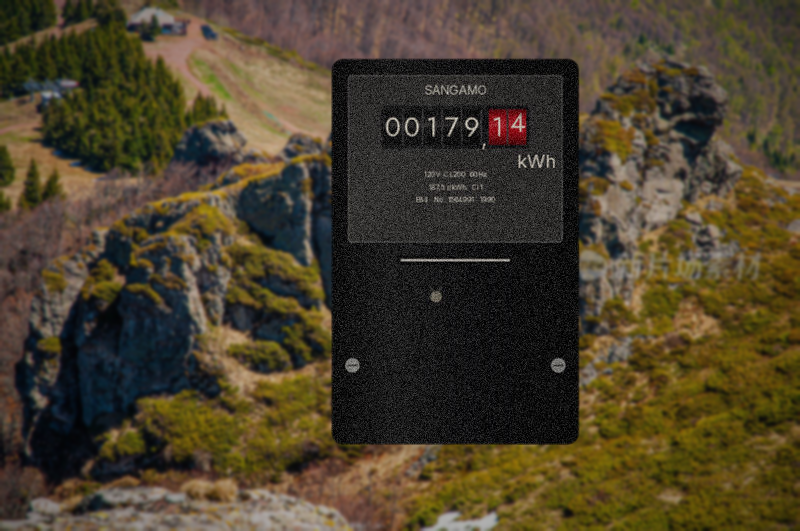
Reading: 179.14kWh
